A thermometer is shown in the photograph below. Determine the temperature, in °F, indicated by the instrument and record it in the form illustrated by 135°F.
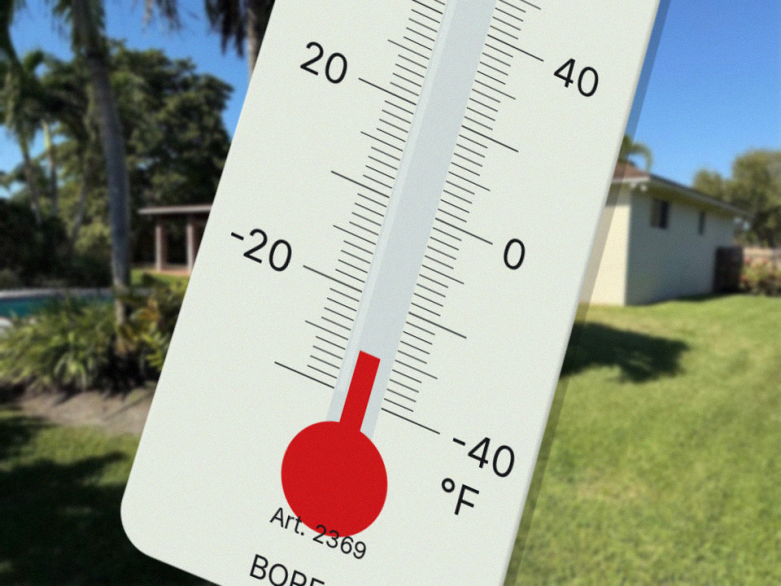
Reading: -31°F
